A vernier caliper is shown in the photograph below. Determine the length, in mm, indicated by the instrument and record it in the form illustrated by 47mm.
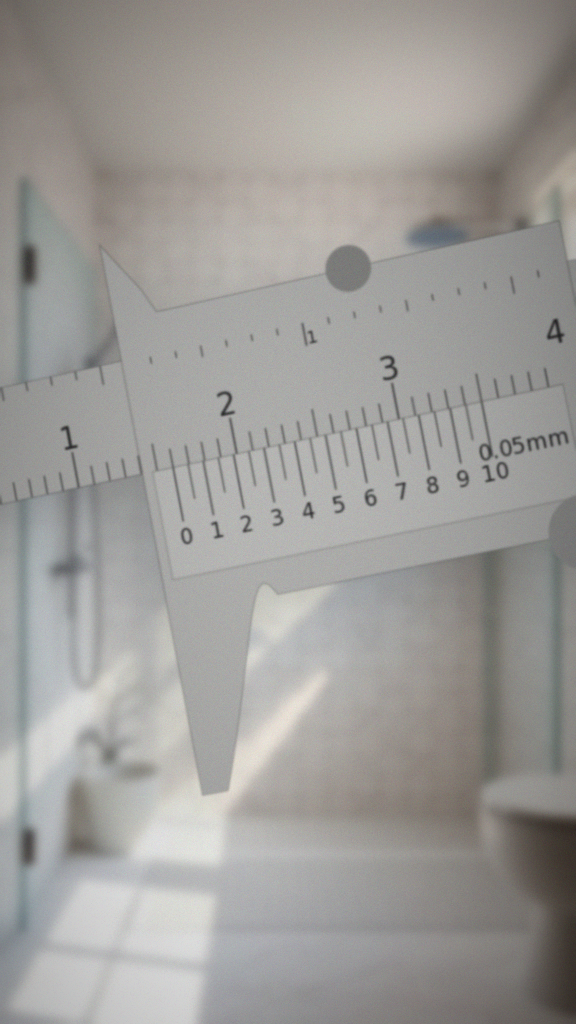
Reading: 16.0mm
